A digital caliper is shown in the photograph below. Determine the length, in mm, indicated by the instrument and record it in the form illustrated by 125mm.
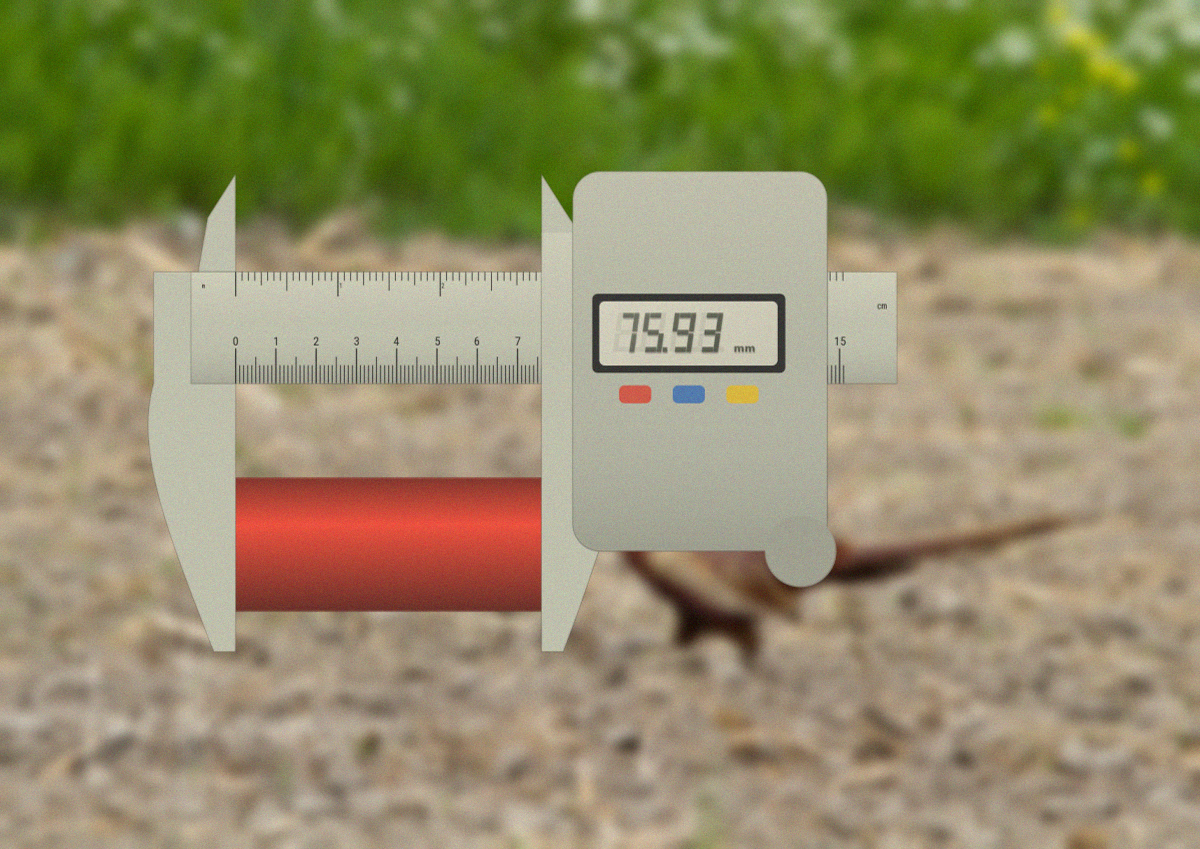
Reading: 75.93mm
